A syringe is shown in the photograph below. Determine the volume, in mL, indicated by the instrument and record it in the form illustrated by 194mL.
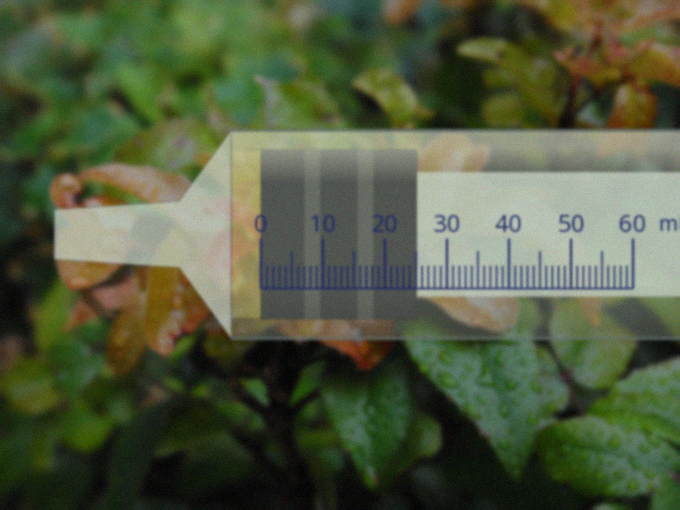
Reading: 0mL
